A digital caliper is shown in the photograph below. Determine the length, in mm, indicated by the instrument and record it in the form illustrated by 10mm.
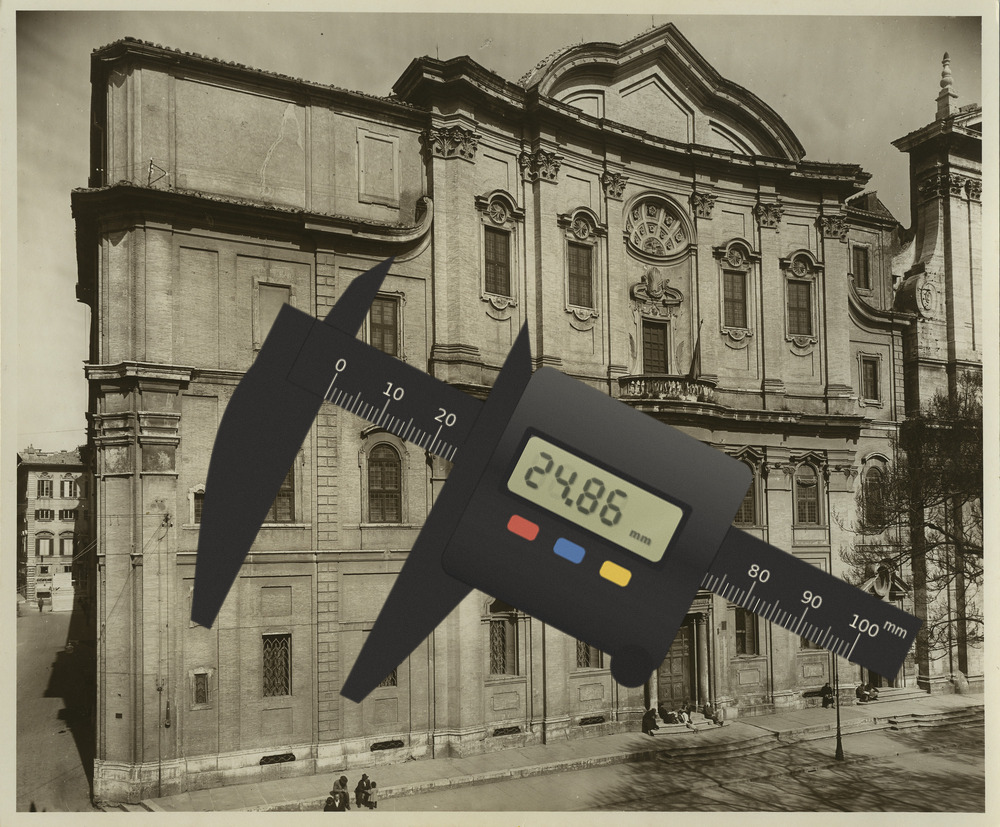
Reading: 24.86mm
